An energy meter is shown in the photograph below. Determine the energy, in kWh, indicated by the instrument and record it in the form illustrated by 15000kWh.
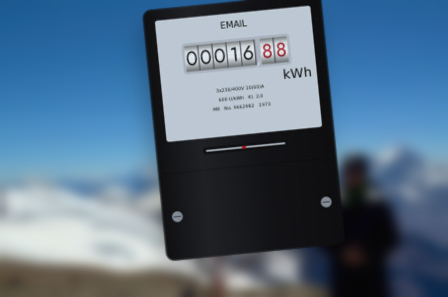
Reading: 16.88kWh
